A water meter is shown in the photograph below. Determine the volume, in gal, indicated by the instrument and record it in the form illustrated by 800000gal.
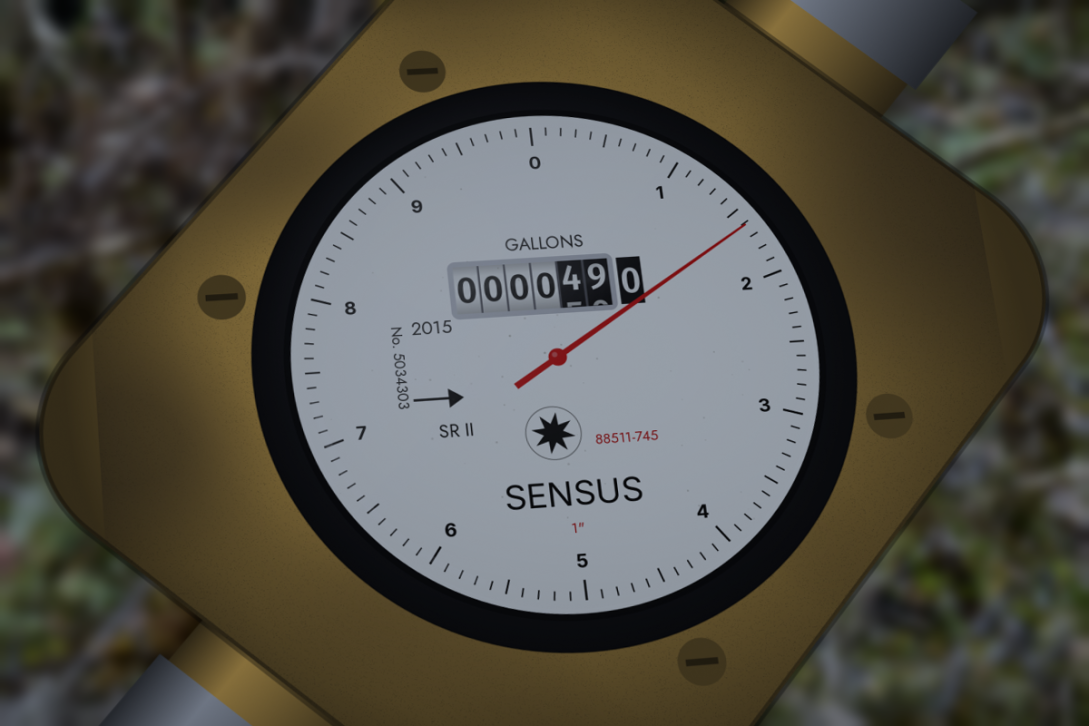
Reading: 491.6gal
